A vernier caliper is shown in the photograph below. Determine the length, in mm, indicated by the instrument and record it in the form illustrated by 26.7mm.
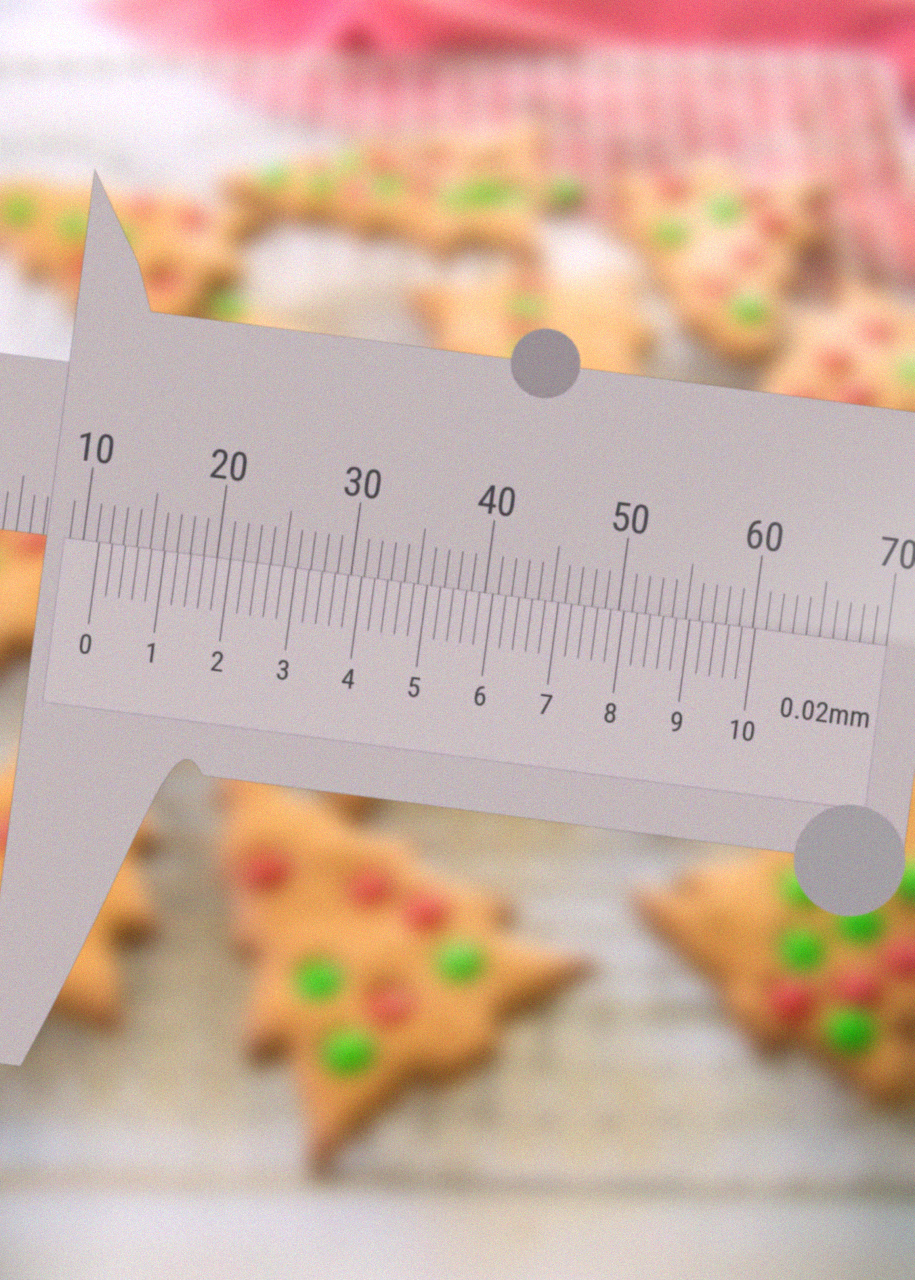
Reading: 11.2mm
